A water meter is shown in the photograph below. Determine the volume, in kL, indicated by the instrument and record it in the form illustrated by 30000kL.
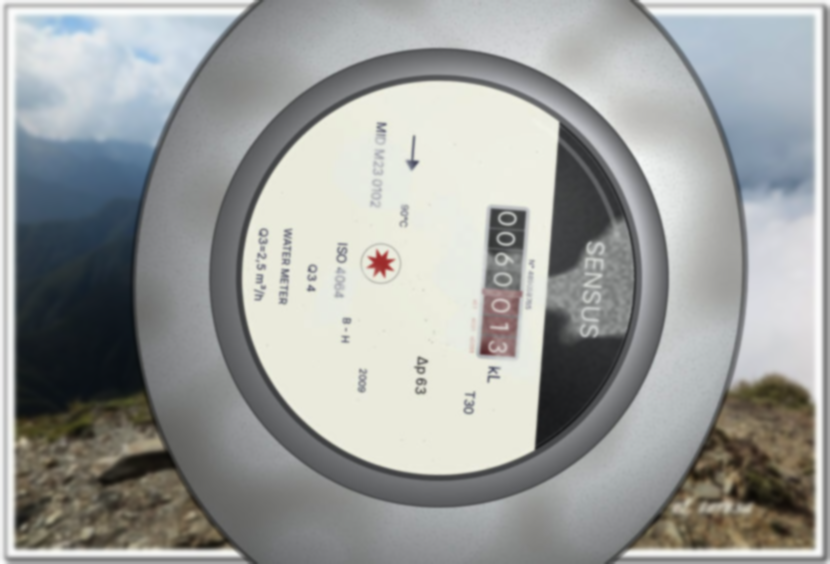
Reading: 60.013kL
